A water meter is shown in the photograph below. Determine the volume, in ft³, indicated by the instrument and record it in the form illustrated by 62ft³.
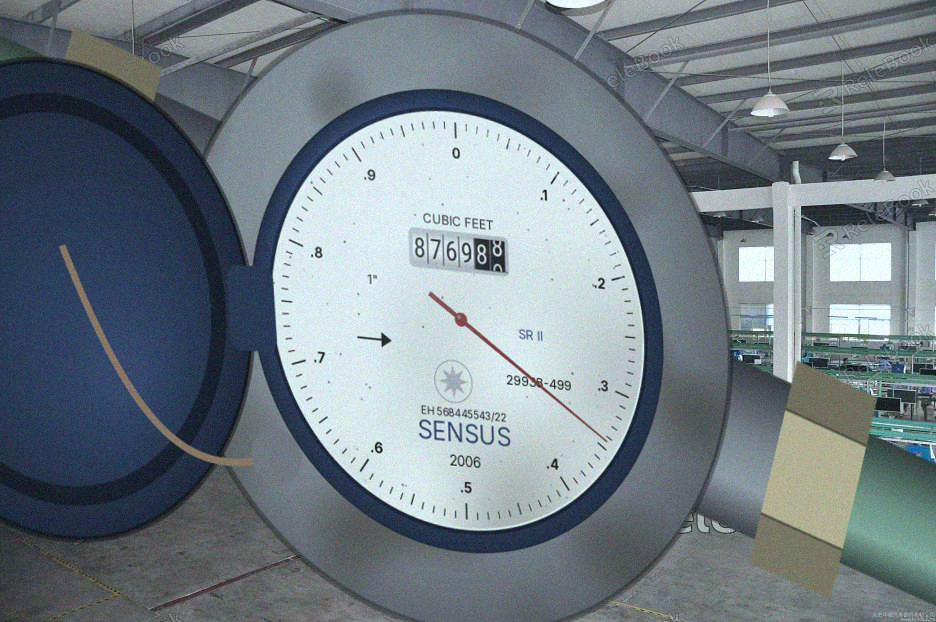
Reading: 876988.34ft³
